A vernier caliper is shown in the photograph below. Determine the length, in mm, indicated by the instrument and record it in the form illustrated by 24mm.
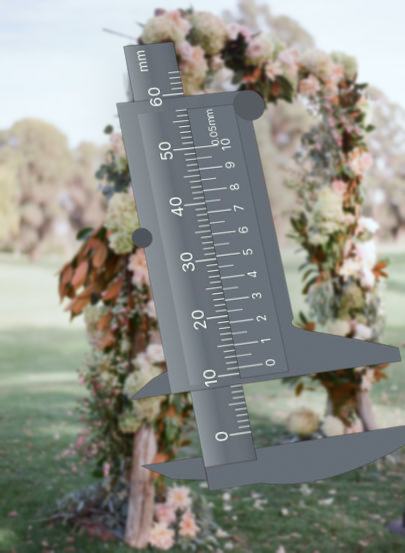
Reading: 11.0mm
